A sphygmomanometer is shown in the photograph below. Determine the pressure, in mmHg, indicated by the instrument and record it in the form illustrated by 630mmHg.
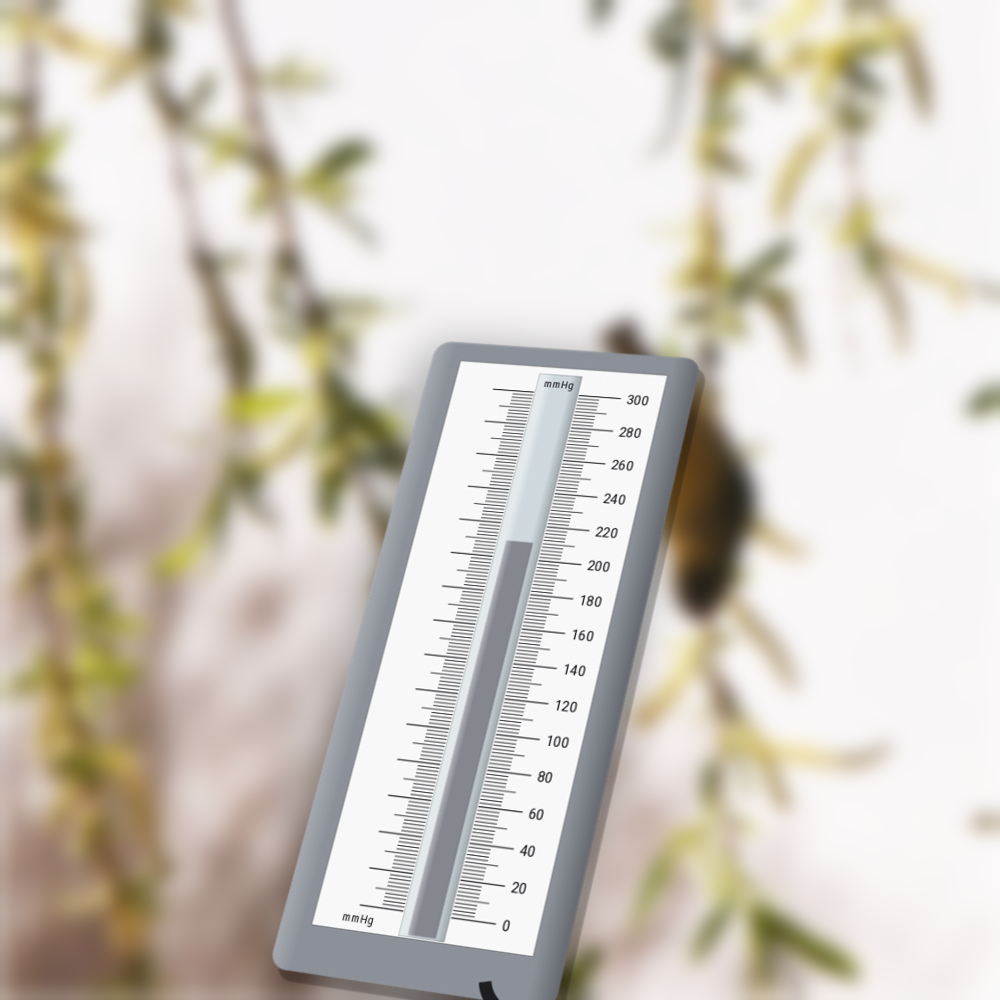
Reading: 210mmHg
